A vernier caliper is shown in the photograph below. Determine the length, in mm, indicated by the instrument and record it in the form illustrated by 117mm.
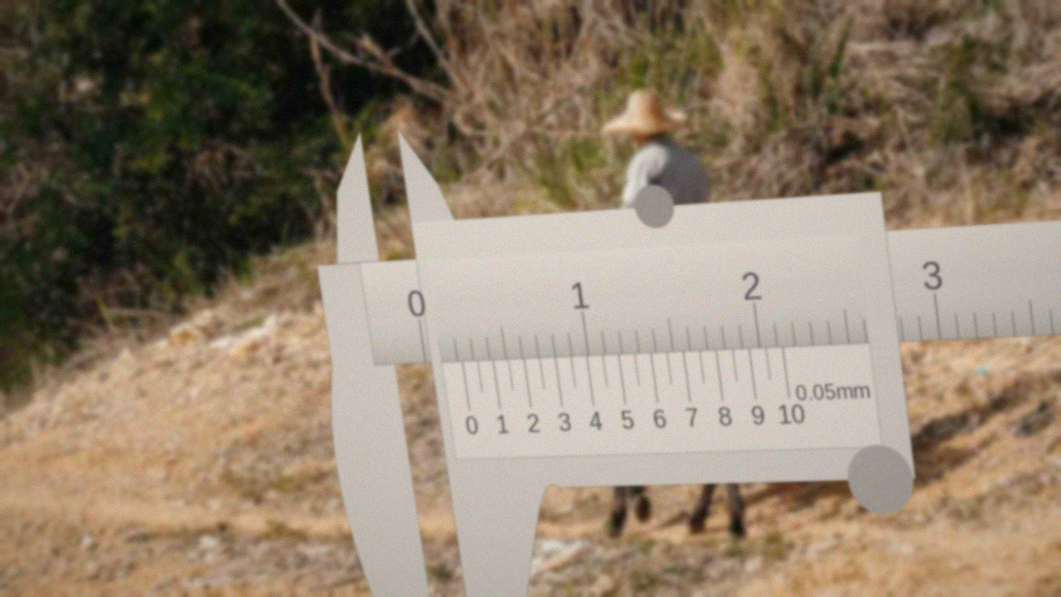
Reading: 2.3mm
